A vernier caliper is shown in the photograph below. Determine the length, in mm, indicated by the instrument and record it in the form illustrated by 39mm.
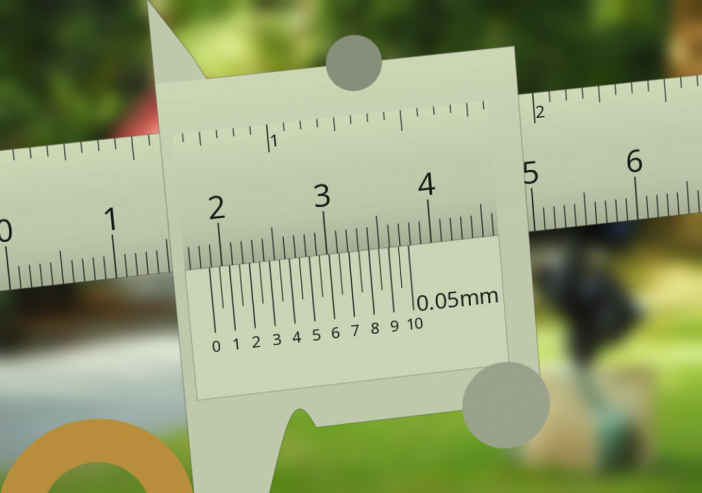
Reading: 18.8mm
